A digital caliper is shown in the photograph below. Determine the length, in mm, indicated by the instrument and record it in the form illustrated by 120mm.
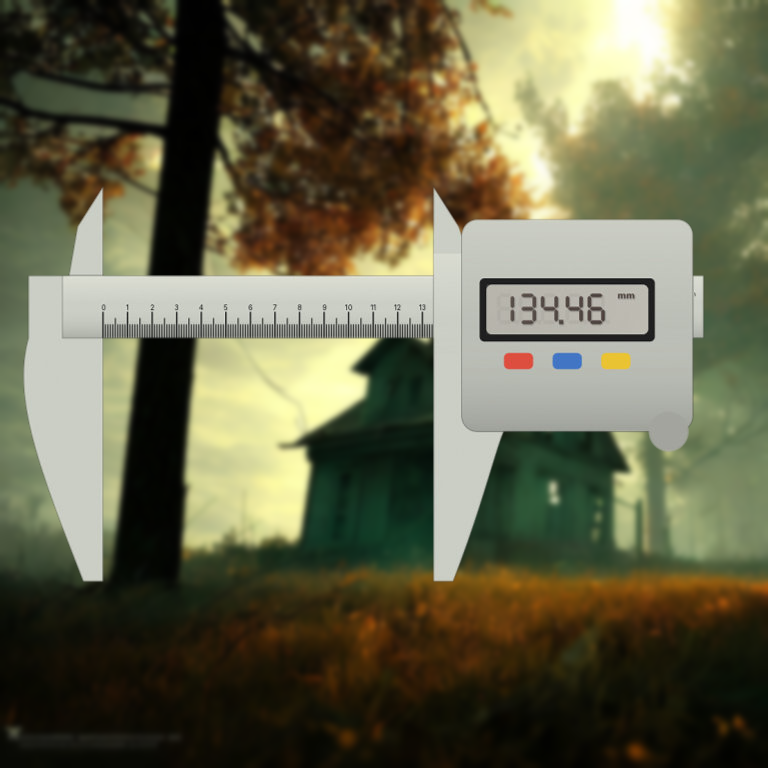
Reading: 134.46mm
